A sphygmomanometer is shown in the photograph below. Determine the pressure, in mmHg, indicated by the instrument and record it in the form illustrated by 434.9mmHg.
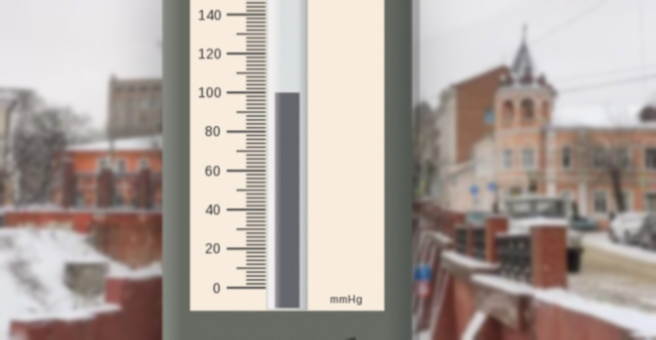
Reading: 100mmHg
